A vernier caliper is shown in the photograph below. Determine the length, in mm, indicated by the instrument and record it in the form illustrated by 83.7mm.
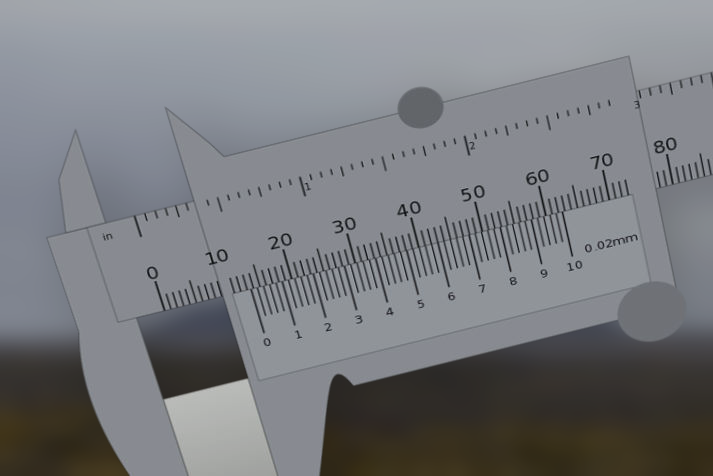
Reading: 13.6mm
